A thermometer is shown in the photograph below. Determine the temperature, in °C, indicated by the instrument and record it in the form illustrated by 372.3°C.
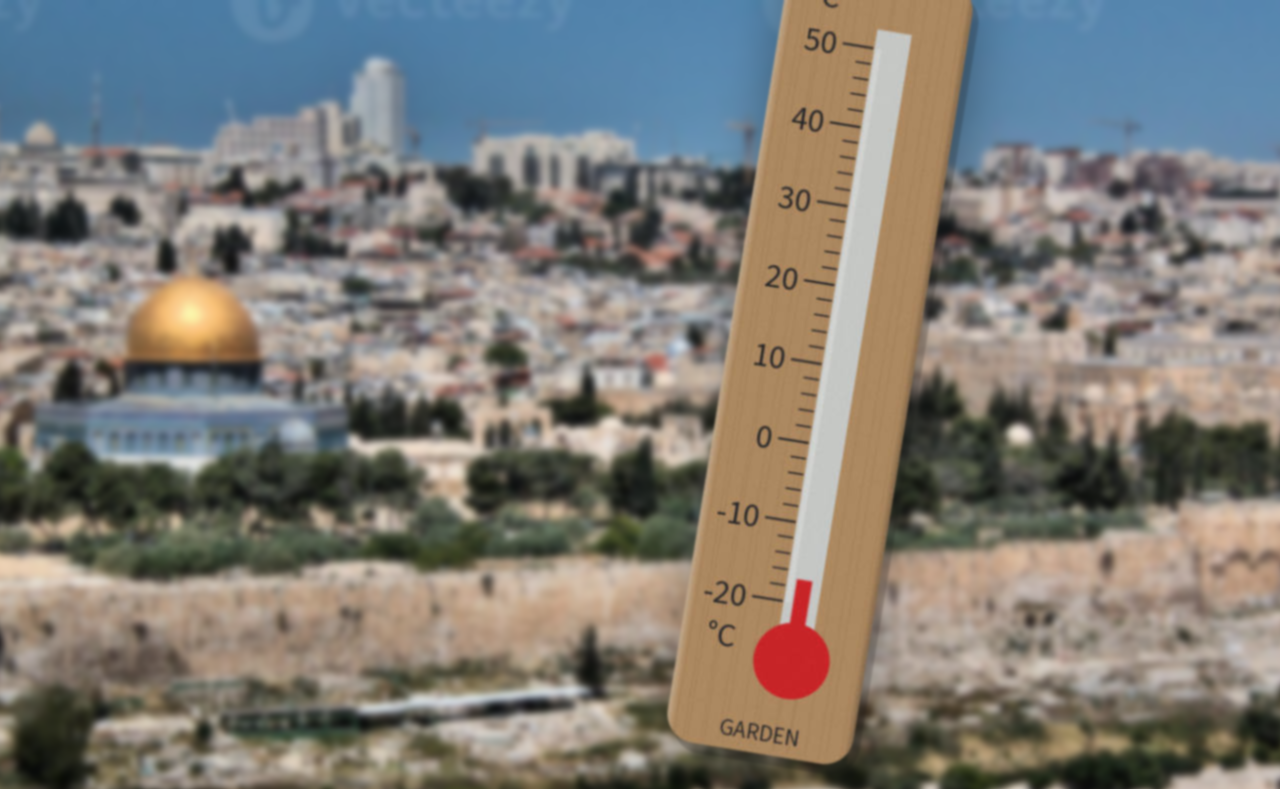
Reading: -17°C
